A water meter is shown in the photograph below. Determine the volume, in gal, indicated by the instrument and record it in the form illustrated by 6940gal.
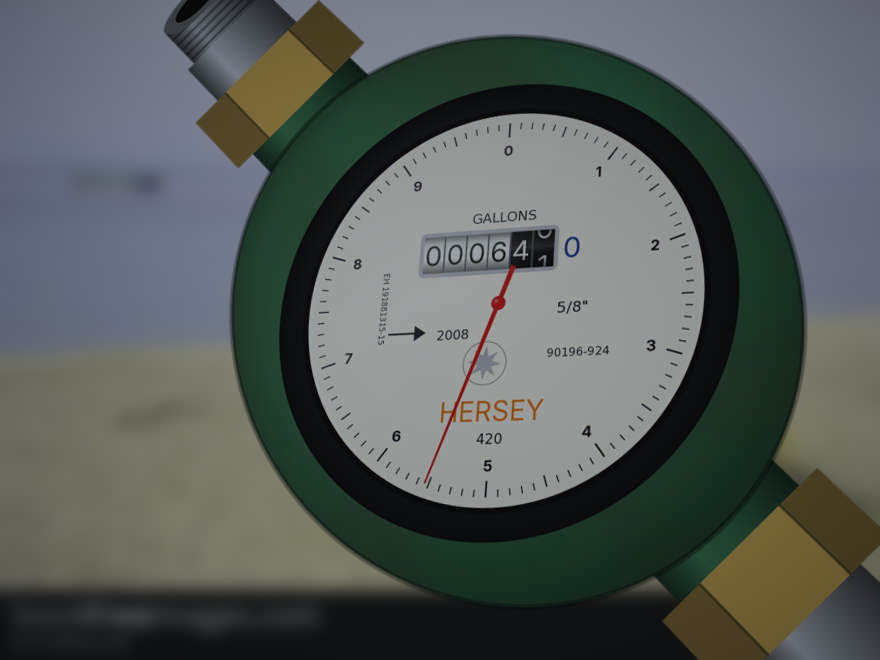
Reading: 6405.5gal
